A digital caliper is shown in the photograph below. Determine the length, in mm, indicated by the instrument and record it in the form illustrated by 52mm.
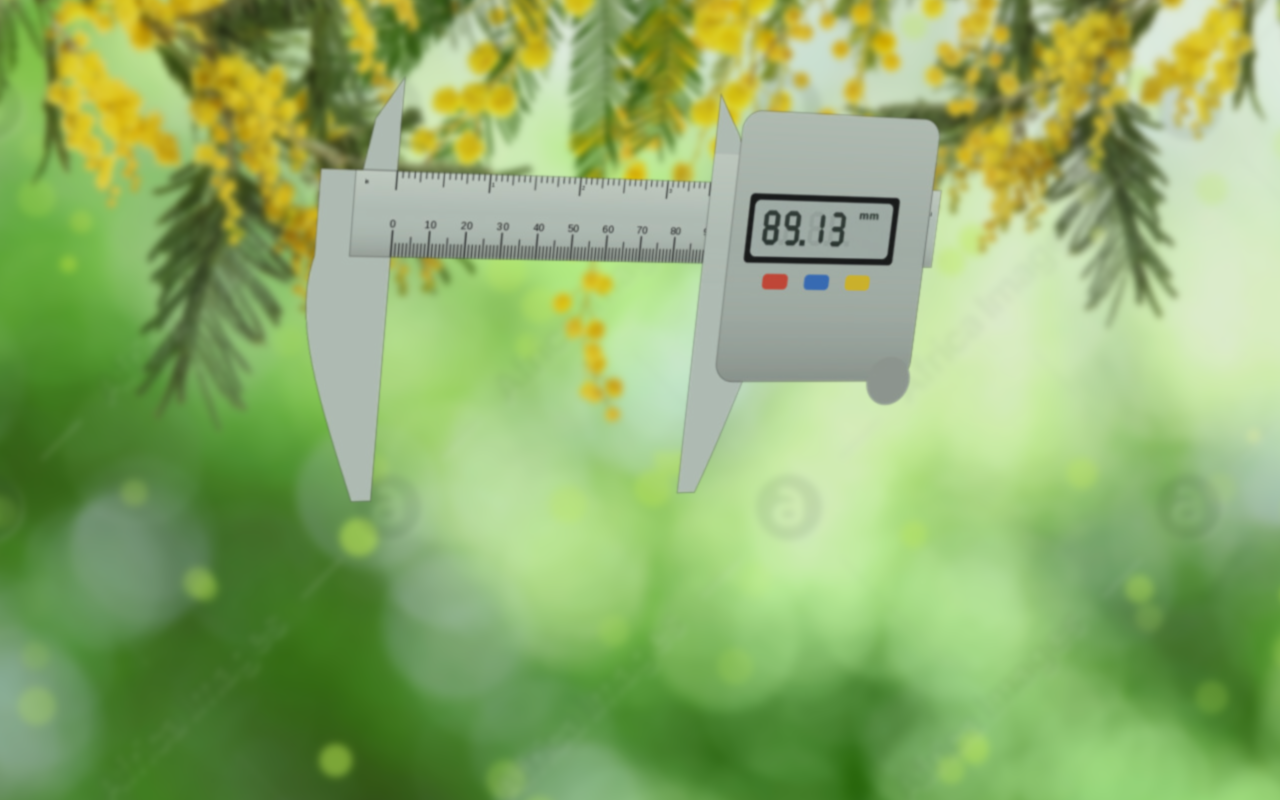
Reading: 89.13mm
